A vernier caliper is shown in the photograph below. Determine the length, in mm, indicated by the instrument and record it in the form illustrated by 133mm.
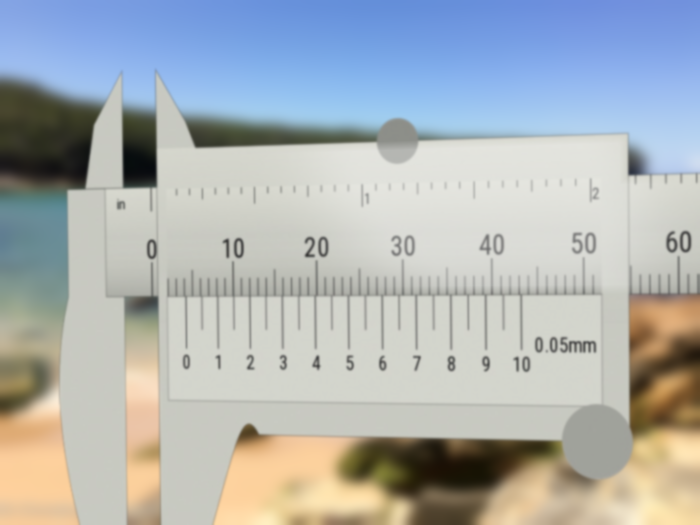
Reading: 4.2mm
